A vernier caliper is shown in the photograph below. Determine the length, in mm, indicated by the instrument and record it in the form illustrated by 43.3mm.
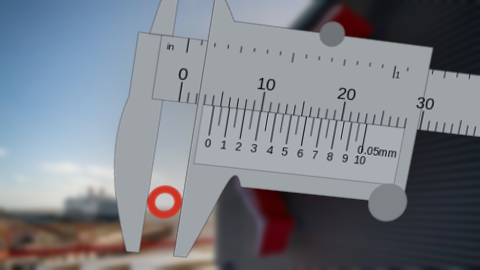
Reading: 4.2mm
